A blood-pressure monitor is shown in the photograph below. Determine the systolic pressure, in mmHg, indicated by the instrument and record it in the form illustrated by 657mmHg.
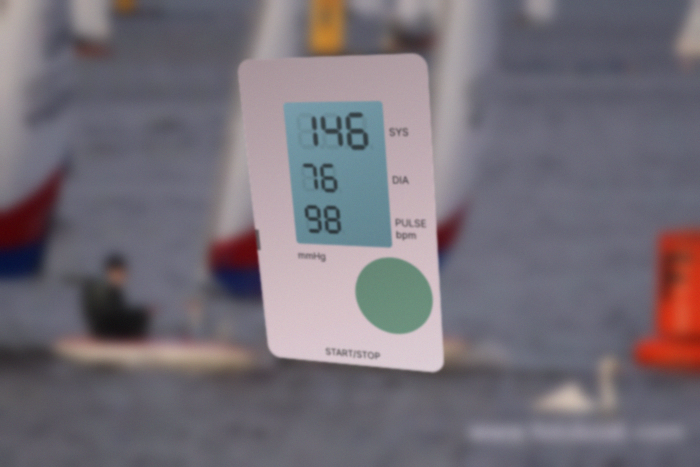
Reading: 146mmHg
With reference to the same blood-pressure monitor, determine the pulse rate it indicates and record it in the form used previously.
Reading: 98bpm
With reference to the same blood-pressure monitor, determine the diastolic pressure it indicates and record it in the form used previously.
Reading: 76mmHg
